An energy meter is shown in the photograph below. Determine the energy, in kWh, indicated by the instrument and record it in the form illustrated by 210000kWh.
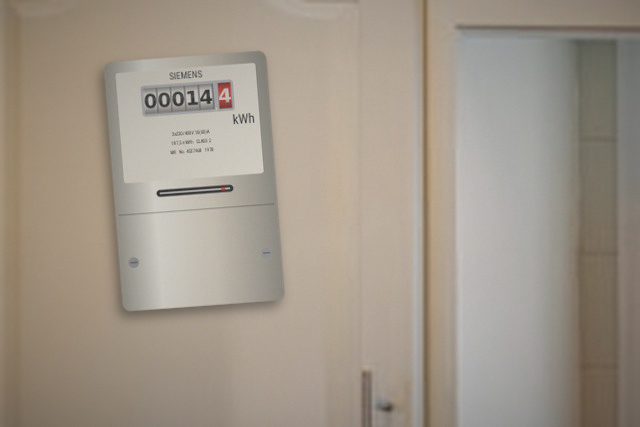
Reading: 14.4kWh
